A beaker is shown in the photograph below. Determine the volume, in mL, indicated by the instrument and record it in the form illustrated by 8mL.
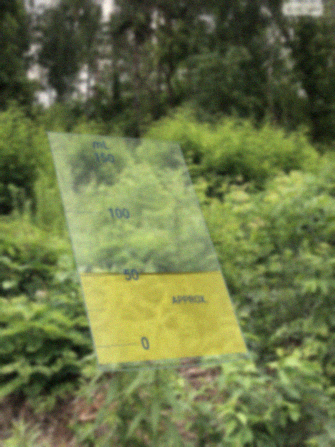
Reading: 50mL
